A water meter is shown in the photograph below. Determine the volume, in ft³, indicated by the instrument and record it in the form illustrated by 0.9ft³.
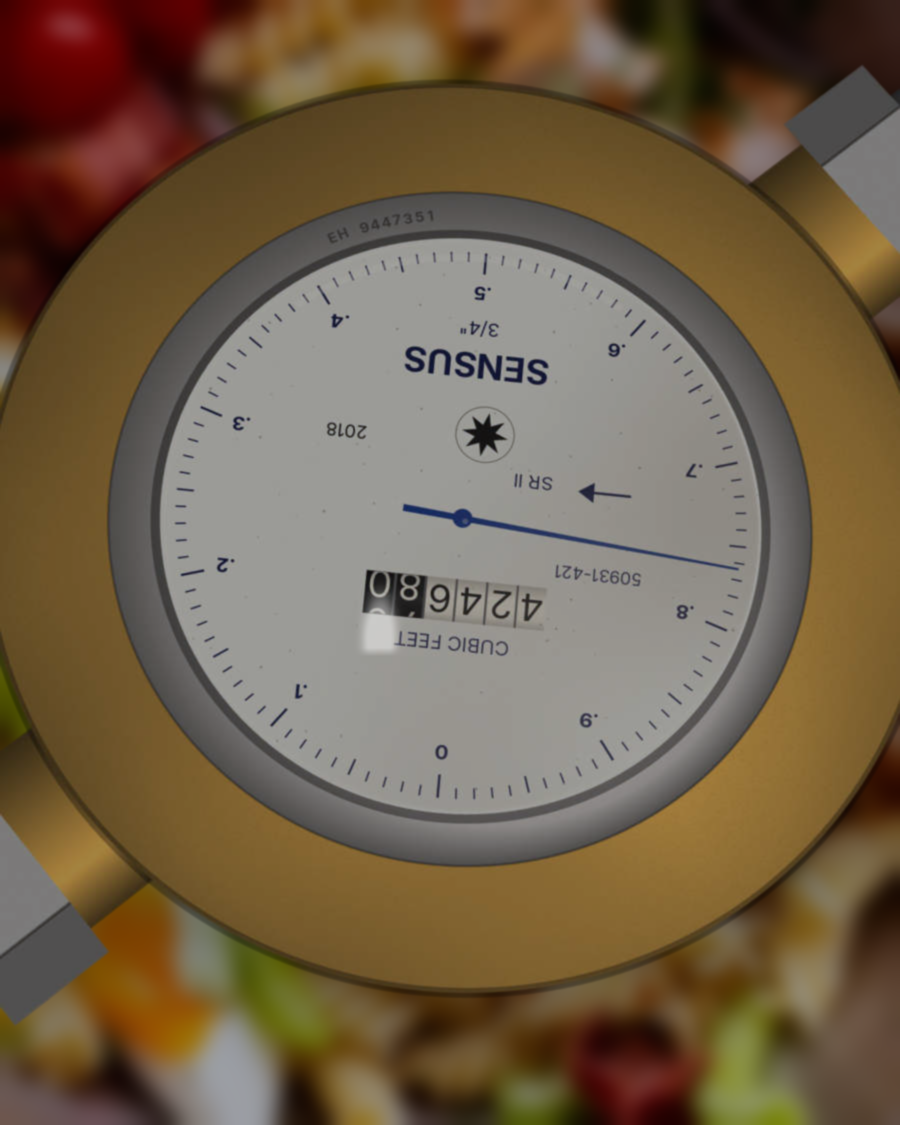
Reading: 424679.76ft³
